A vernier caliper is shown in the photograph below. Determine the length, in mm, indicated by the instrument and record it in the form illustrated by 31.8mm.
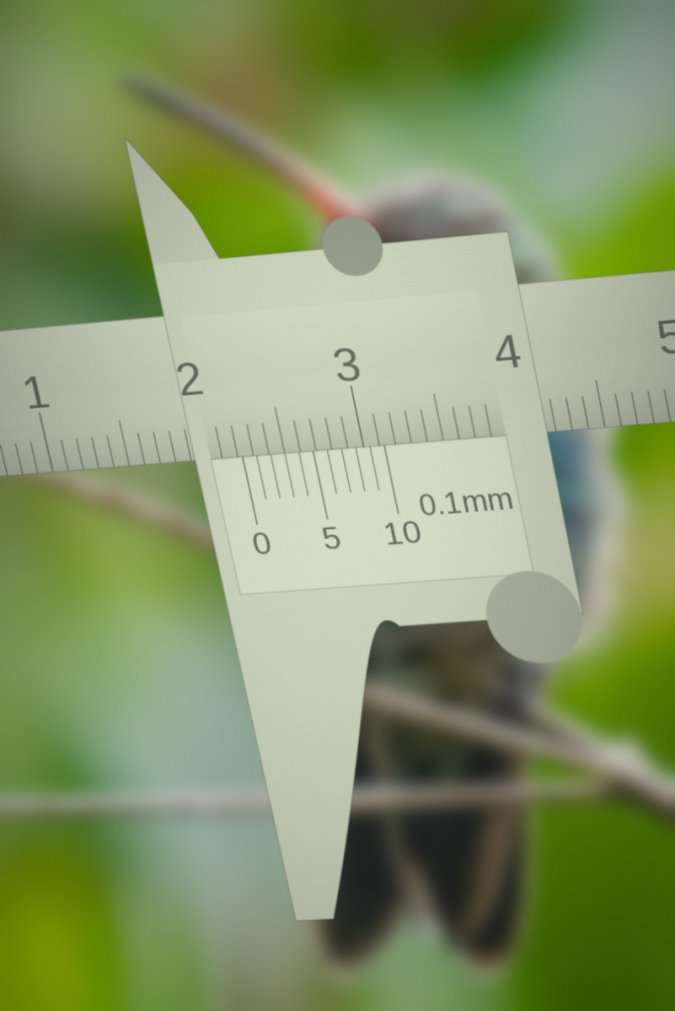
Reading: 22.3mm
